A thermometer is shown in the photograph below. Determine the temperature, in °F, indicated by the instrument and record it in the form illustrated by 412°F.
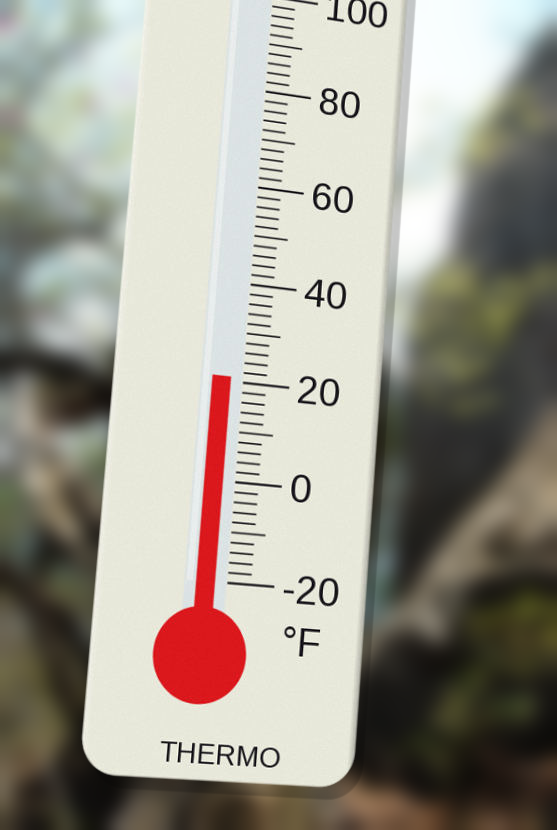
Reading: 21°F
